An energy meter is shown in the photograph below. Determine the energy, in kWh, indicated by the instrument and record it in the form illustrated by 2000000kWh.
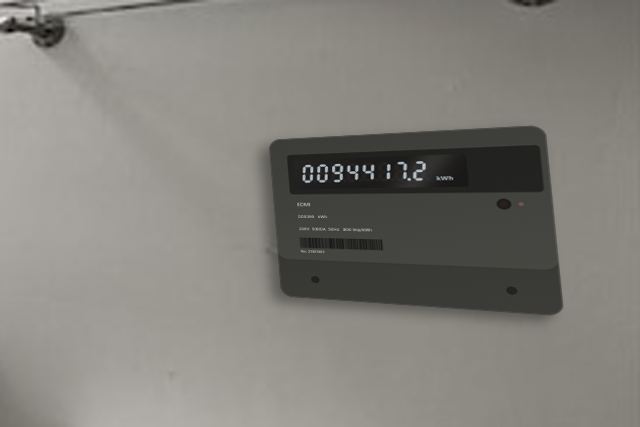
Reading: 94417.2kWh
